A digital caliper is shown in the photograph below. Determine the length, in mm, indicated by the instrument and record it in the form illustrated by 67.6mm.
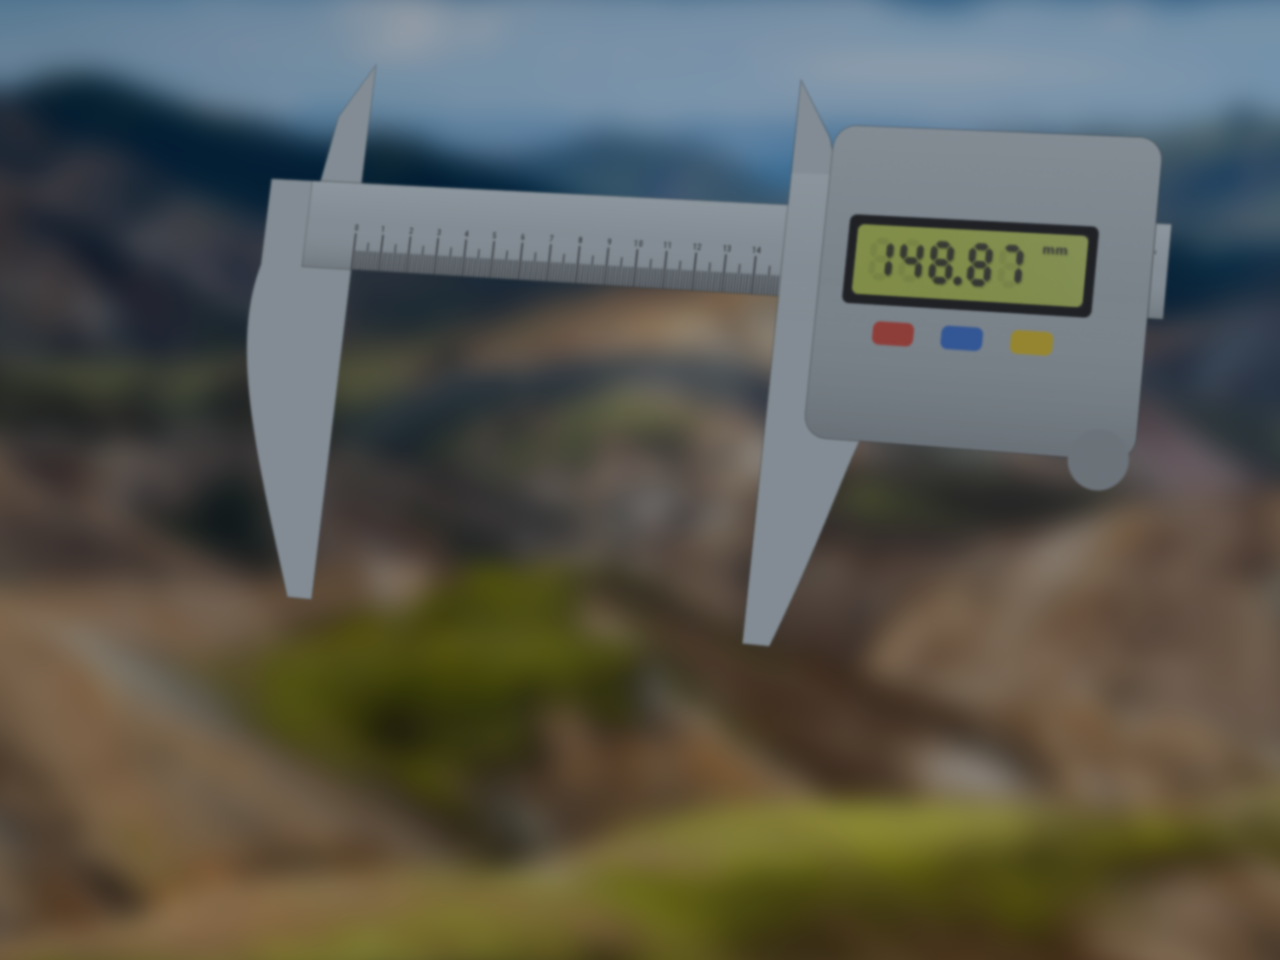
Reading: 148.87mm
